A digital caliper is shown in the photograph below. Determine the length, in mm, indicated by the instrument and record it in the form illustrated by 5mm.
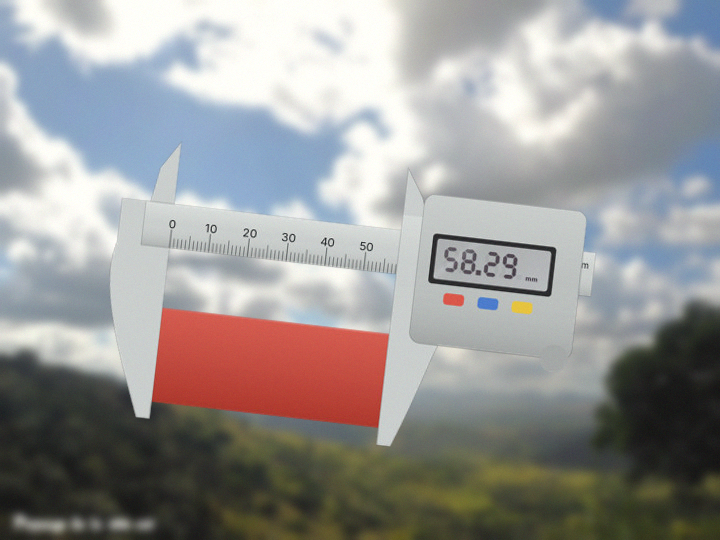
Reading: 58.29mm
